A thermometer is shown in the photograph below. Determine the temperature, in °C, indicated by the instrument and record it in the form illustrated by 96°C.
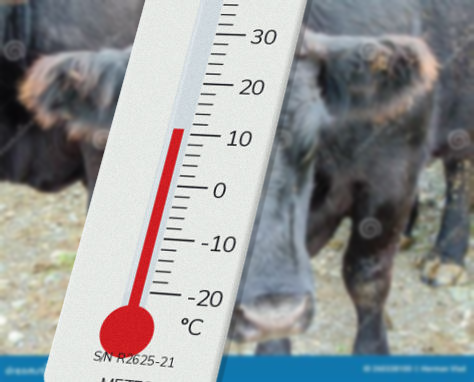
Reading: 11°C
